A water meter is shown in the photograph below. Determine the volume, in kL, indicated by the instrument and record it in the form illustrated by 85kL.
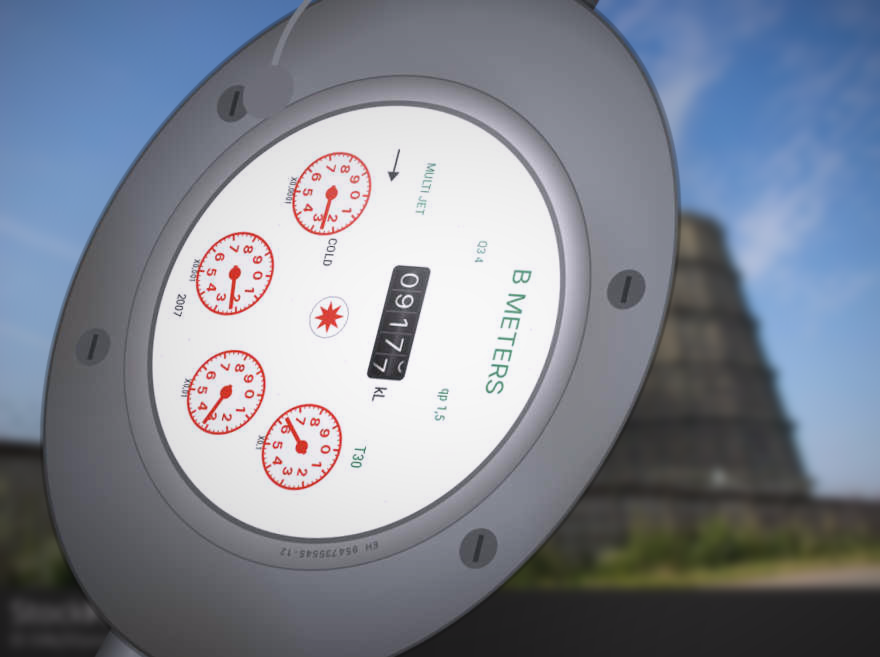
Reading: 9176.6322kL
